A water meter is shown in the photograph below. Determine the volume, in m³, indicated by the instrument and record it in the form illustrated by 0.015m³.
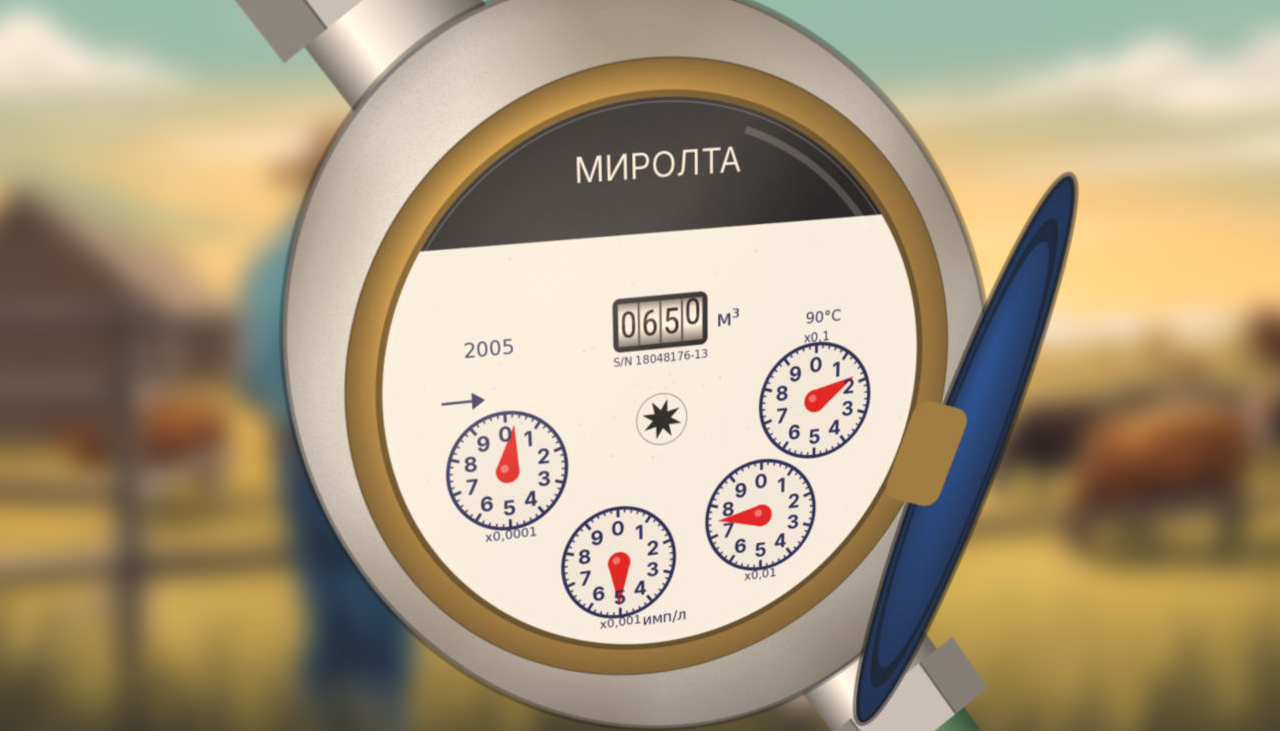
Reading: 650.1750m³
